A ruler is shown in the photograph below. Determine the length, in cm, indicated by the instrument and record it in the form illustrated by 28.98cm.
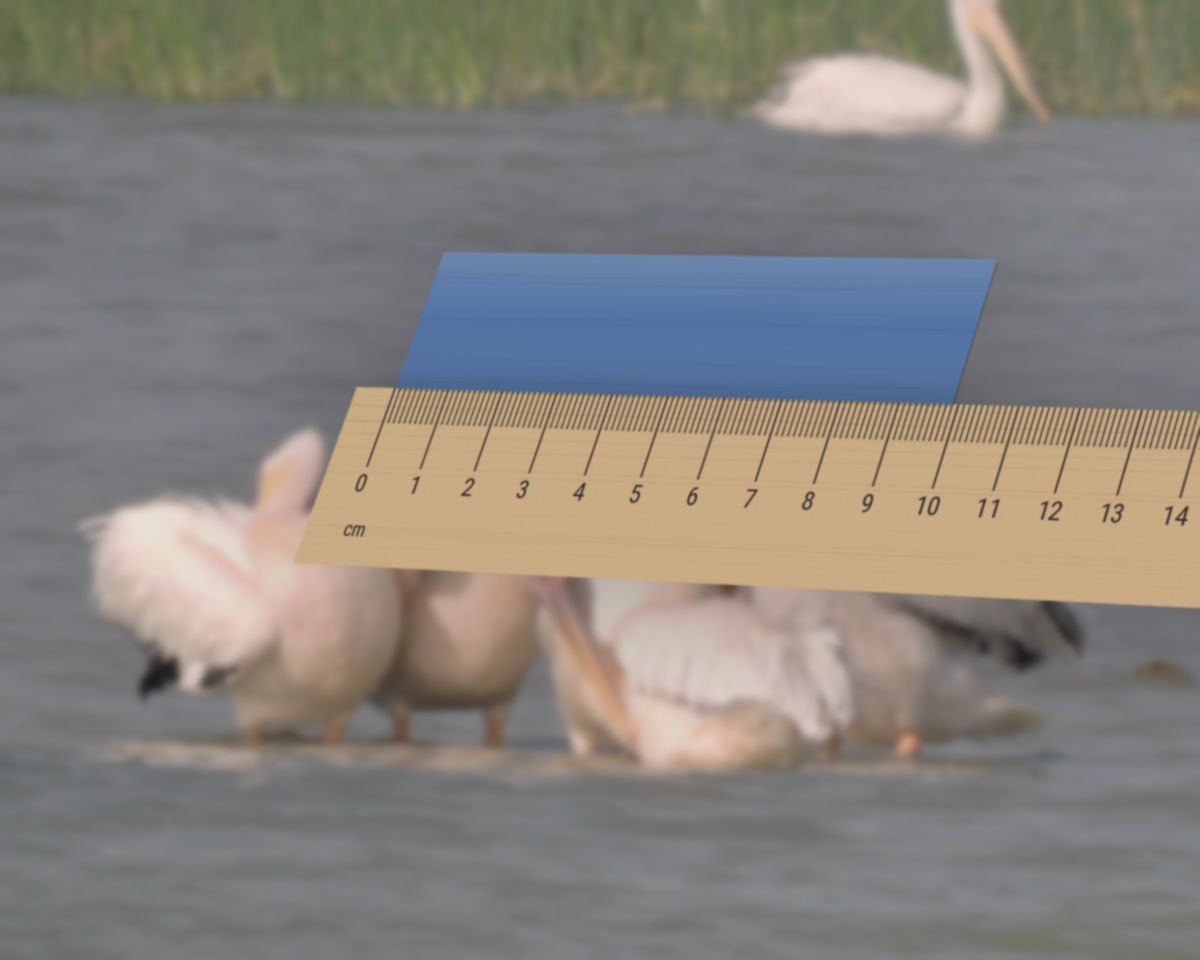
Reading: 9.9cm
